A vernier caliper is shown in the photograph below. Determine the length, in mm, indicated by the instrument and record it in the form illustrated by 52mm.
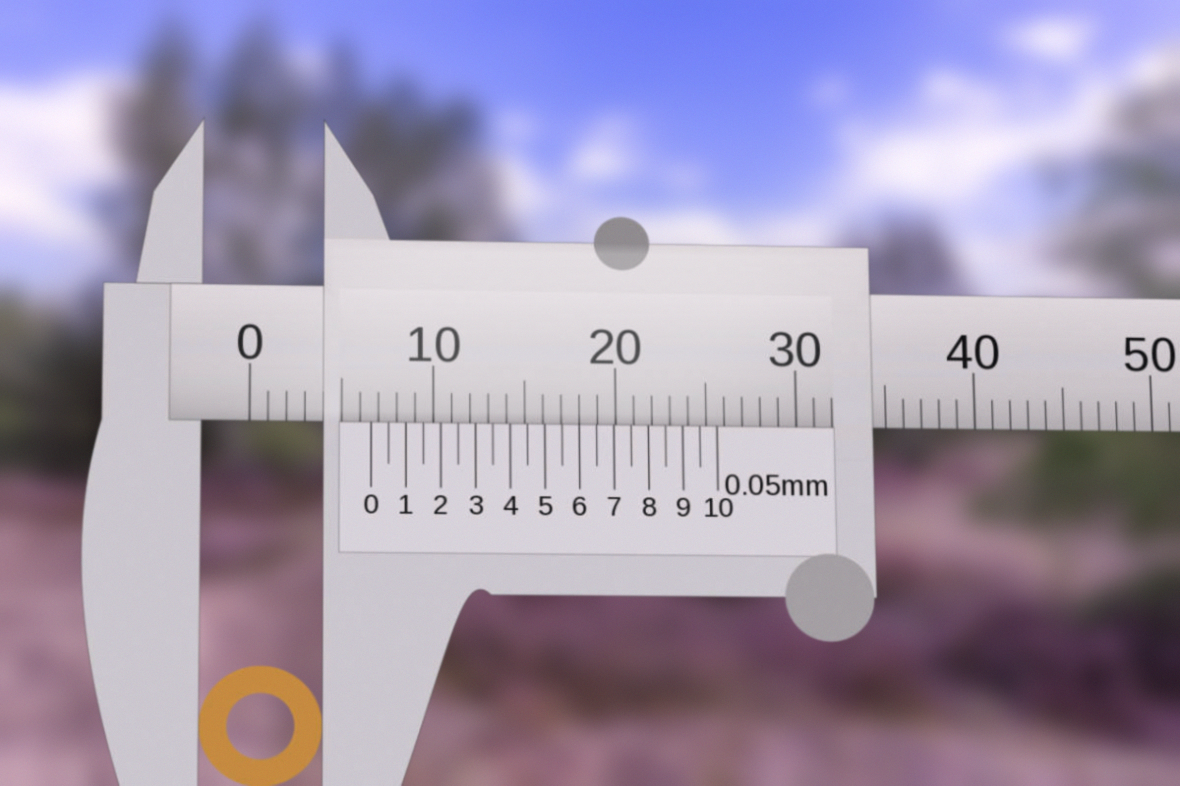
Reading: 6.6mm
